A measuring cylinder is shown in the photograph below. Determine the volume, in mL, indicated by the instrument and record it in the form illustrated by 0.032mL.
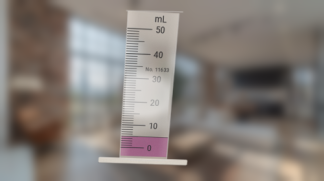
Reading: 5mL
